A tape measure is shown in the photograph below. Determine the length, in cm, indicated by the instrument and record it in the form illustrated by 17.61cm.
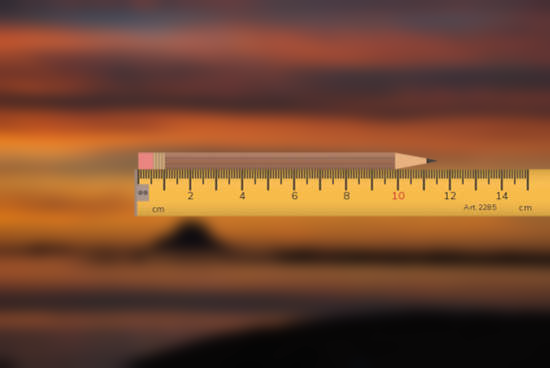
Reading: 11.5cm
